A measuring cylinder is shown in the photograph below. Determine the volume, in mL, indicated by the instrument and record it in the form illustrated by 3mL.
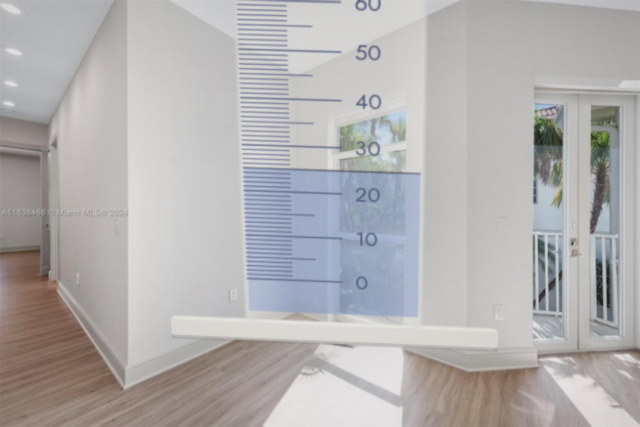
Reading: 25mL
